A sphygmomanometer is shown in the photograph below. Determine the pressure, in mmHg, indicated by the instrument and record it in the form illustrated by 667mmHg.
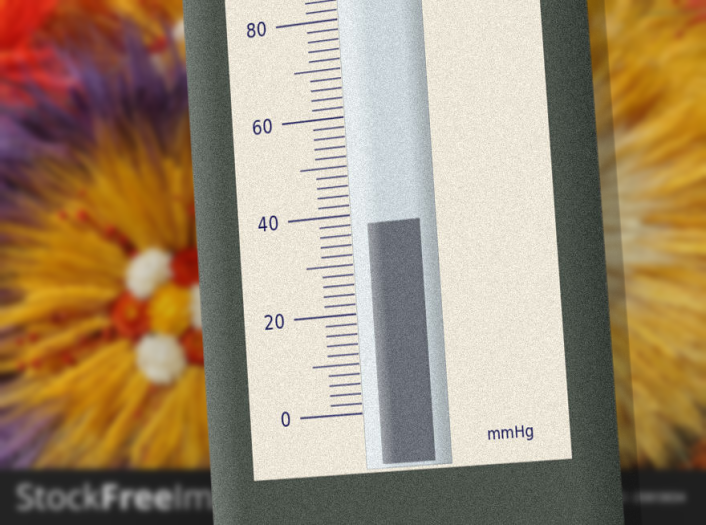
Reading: 38mmHg
